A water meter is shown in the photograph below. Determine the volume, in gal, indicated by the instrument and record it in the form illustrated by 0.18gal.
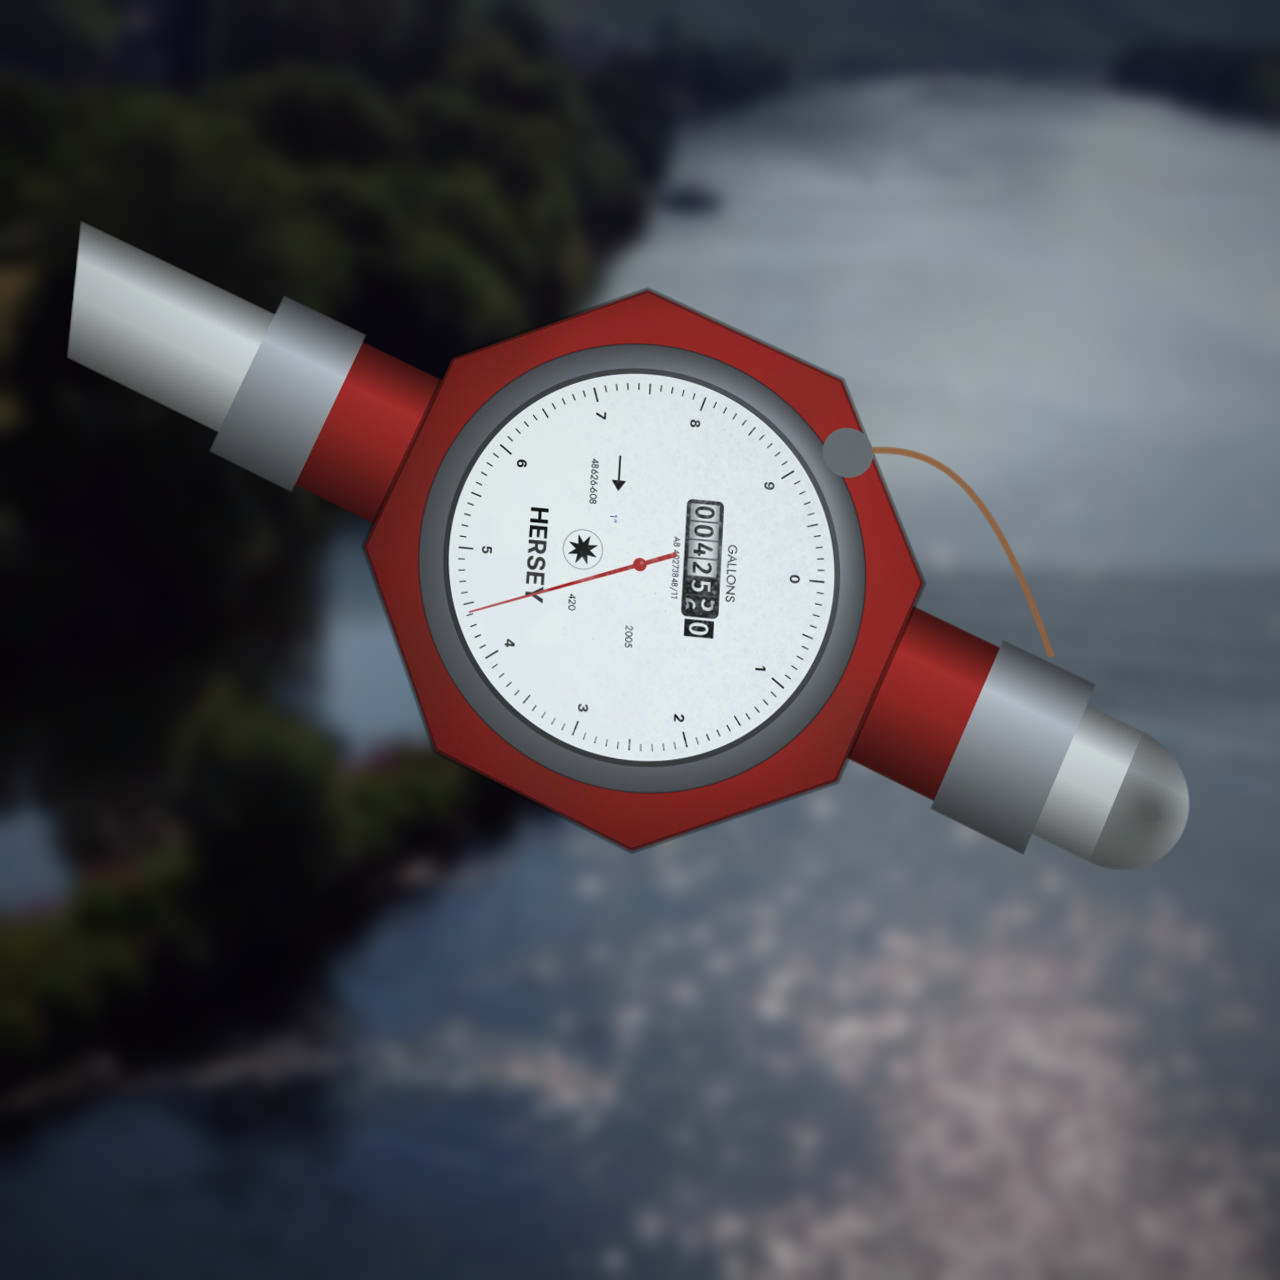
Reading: 42554.4gal
